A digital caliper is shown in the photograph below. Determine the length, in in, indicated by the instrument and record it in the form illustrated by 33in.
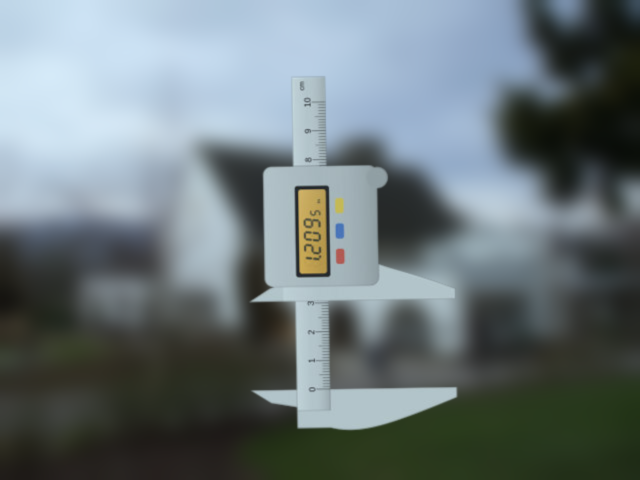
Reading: 1.2095in
